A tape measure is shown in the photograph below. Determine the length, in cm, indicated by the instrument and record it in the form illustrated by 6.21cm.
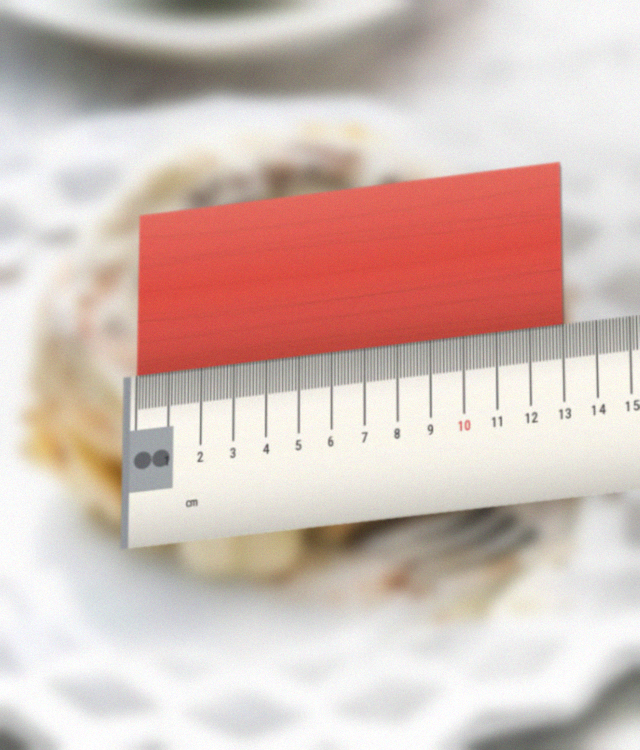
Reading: 13cm
